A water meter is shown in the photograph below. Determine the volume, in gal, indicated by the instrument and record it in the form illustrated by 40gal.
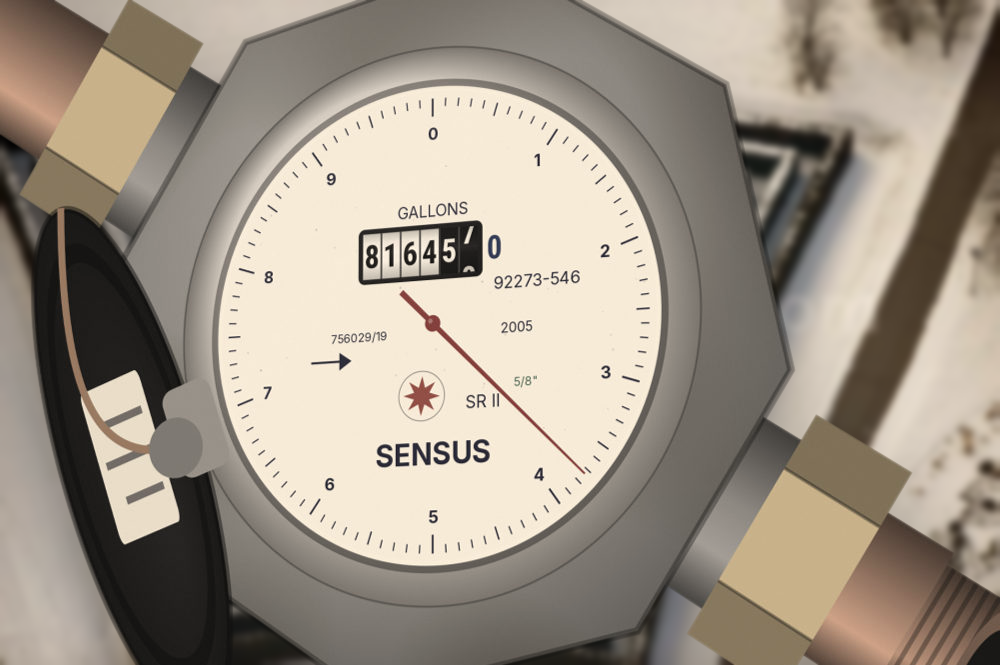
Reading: 8164573.7gal
